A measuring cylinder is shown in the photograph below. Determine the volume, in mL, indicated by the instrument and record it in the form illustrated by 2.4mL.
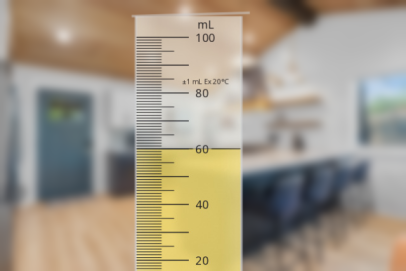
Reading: 60mL
